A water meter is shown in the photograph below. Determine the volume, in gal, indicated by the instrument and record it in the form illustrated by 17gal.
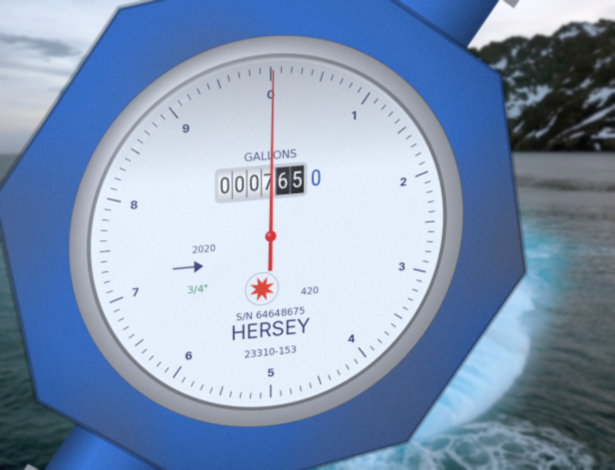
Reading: 7650.0gal
